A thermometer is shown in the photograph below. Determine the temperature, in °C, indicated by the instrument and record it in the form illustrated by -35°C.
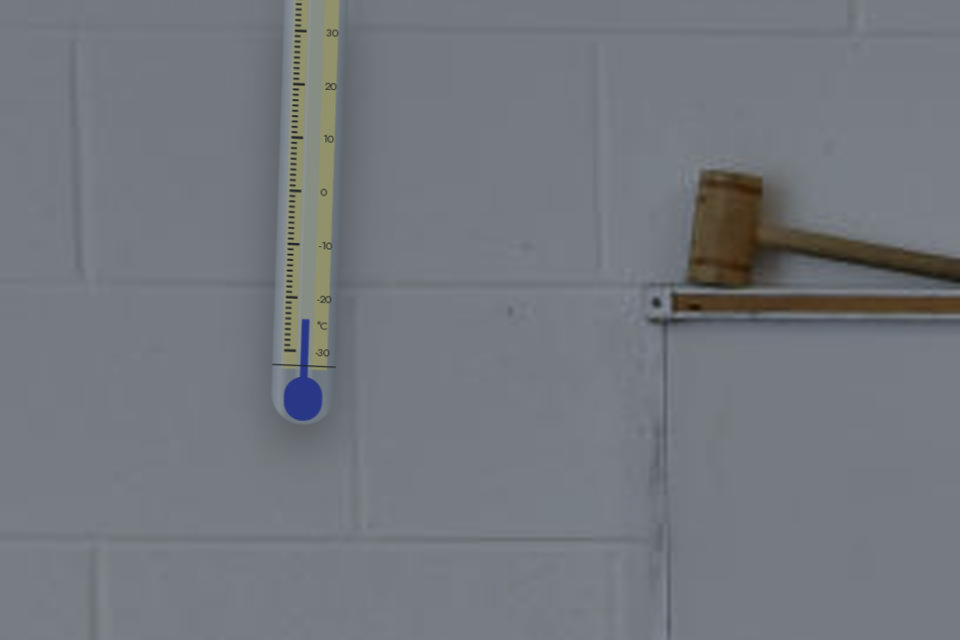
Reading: -24°C
